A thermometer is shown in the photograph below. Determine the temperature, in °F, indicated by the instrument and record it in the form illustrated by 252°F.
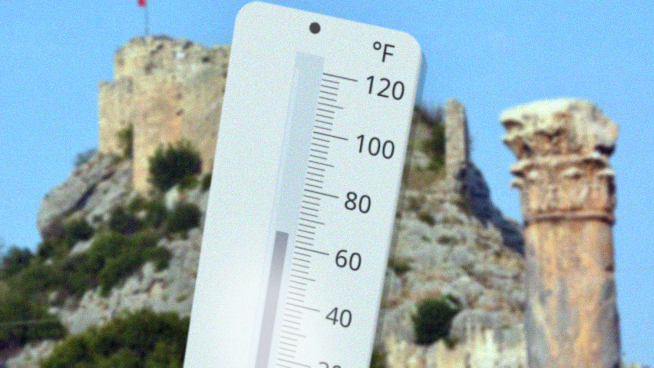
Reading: 64°F
